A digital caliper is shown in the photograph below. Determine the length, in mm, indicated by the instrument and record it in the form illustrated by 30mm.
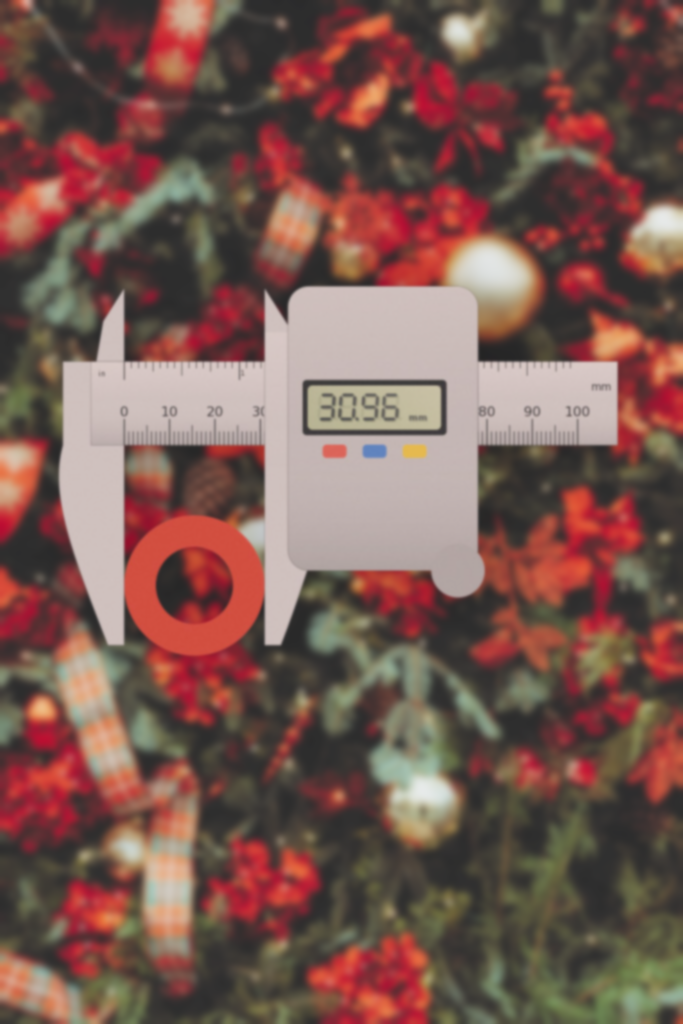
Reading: 30.96mm
